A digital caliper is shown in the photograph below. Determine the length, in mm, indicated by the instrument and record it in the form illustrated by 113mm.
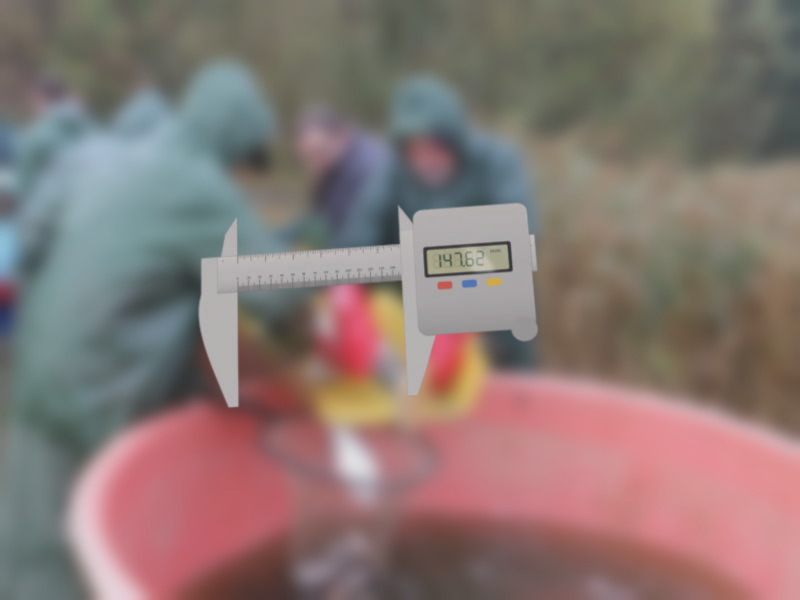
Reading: 147.62mm
